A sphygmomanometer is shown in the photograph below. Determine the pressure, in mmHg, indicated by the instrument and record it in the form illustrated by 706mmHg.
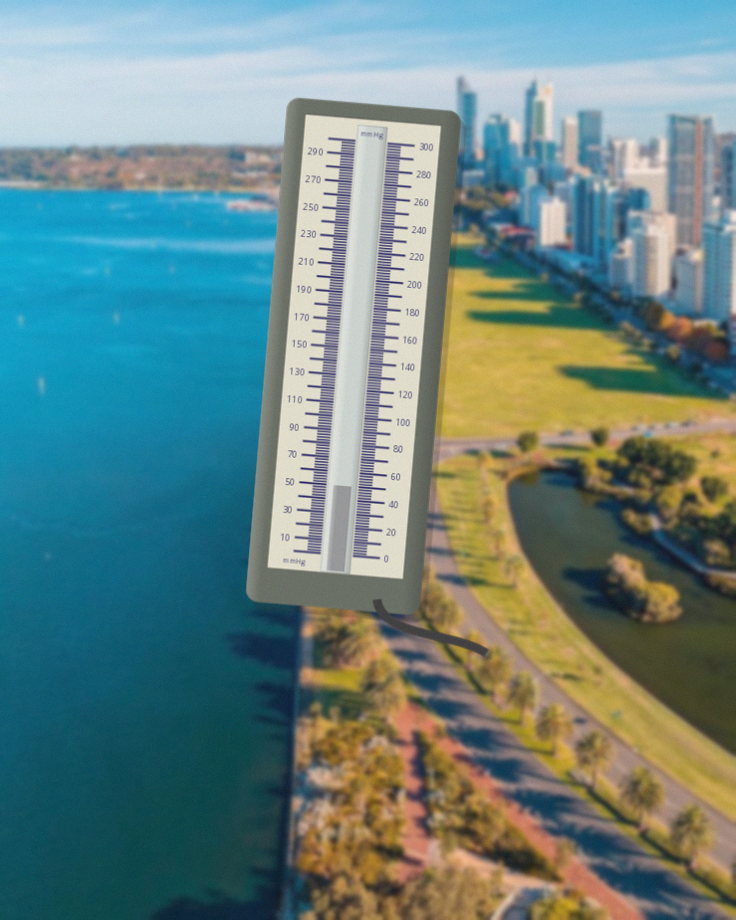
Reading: 50mmHg
